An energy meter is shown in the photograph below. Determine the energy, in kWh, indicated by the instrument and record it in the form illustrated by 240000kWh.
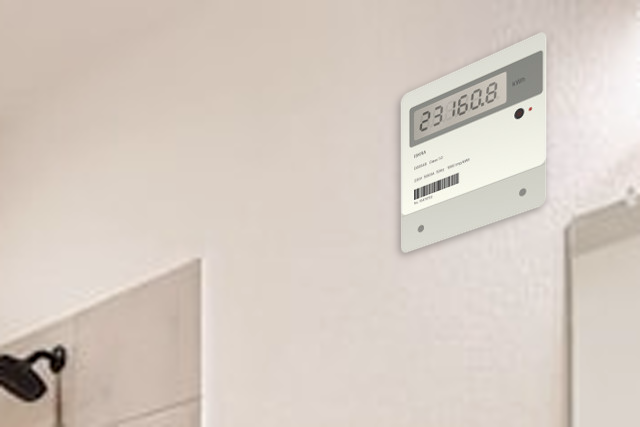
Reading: 23160.8kWh
